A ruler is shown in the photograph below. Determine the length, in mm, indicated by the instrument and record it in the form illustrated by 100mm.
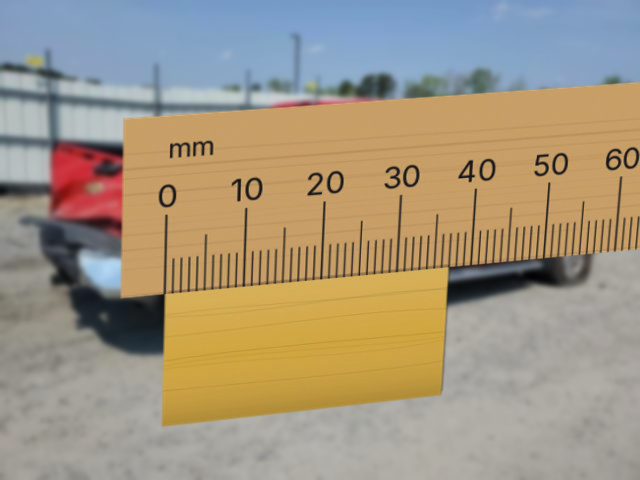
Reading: 37mm
